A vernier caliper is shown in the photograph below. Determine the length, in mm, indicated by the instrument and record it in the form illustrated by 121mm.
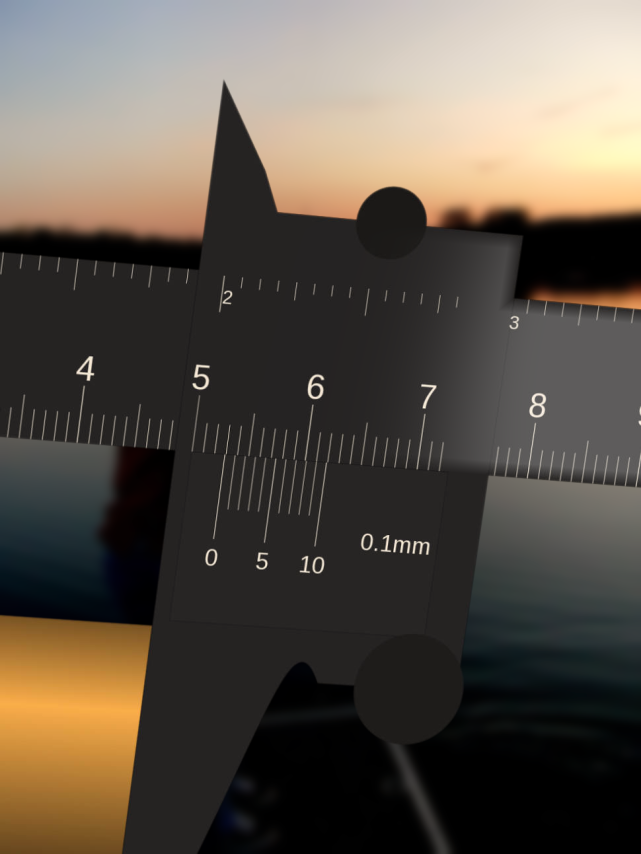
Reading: 52.9mm
